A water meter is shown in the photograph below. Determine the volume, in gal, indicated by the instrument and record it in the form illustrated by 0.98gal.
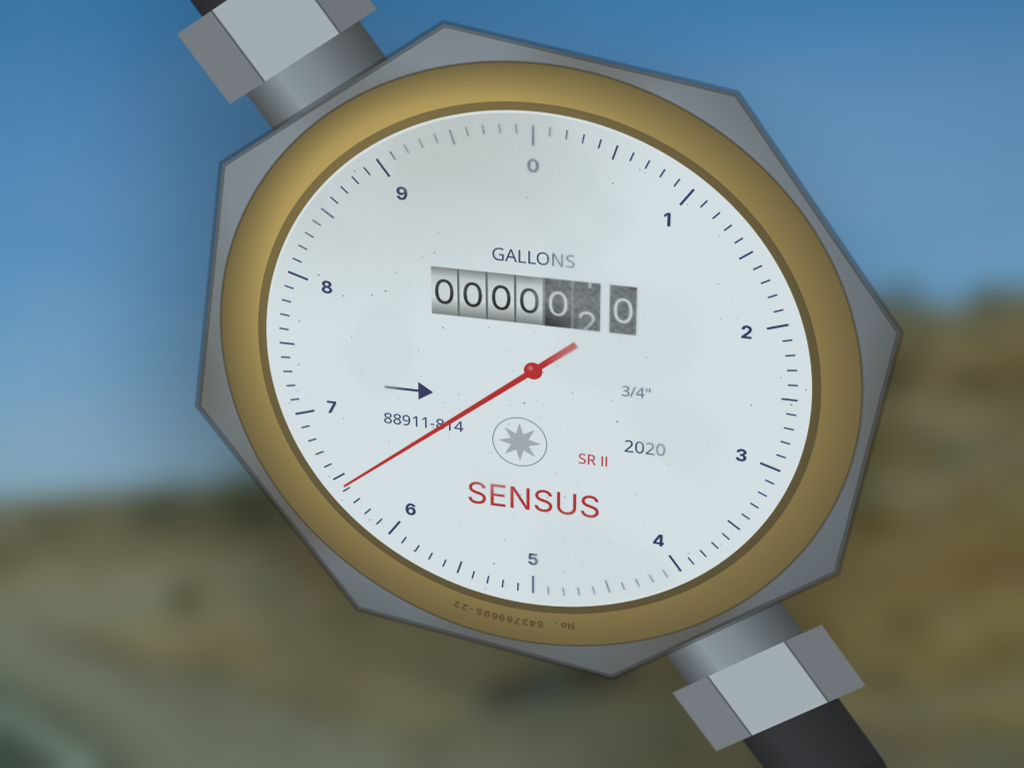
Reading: 16.4gal
